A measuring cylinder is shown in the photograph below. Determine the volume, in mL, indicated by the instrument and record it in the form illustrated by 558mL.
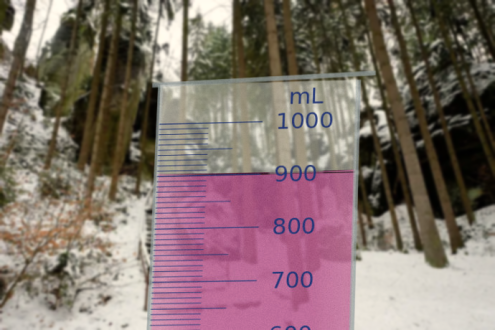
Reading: 900mL
